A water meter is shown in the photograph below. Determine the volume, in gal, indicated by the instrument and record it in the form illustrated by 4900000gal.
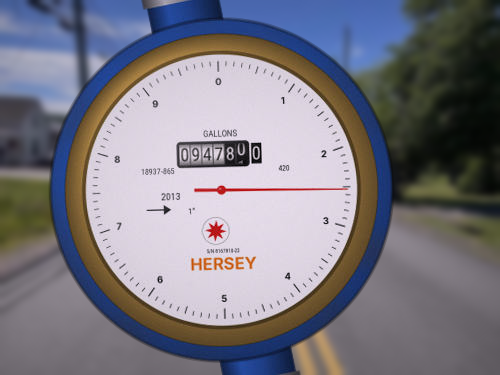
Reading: 947802.5gal
